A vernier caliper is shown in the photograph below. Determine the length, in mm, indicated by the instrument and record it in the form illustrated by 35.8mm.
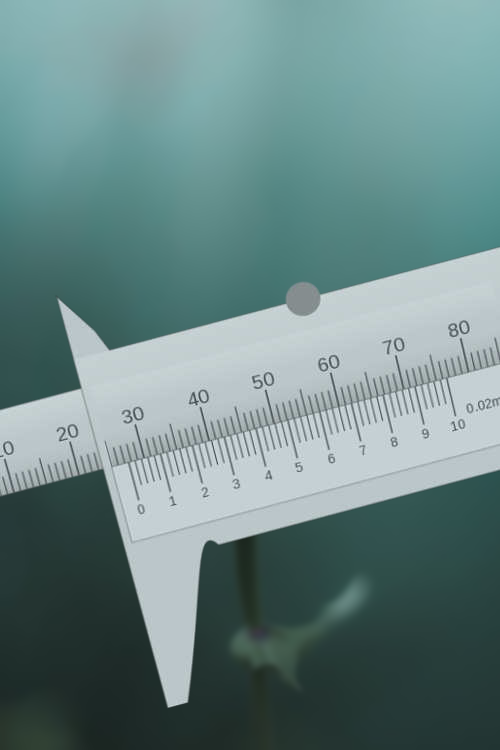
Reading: 27.6mm
